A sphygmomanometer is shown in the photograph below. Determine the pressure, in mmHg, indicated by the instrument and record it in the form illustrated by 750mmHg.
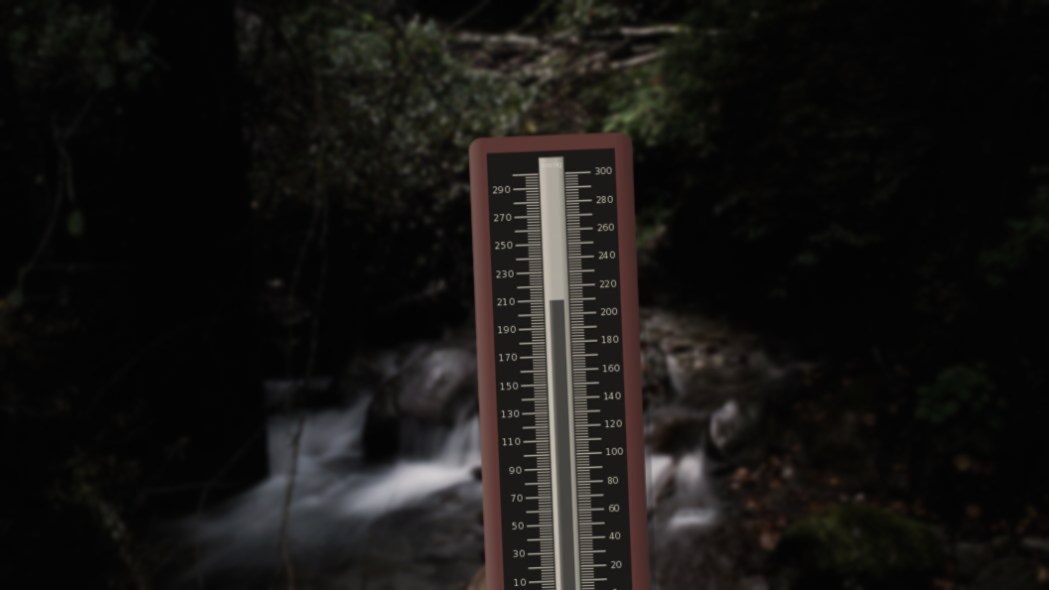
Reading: 210mmHg
